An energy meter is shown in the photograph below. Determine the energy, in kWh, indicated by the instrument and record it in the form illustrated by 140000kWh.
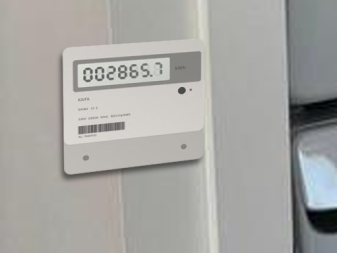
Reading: 2865.7kWh
